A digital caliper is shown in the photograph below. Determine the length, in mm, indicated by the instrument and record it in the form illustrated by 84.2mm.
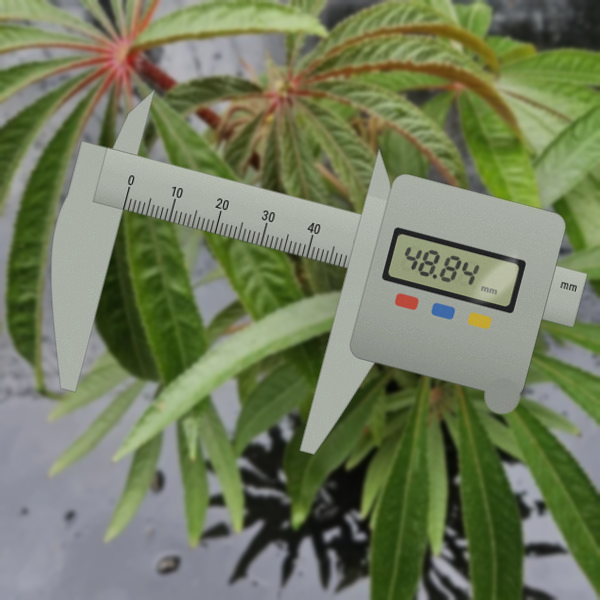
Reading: 48.84mm
